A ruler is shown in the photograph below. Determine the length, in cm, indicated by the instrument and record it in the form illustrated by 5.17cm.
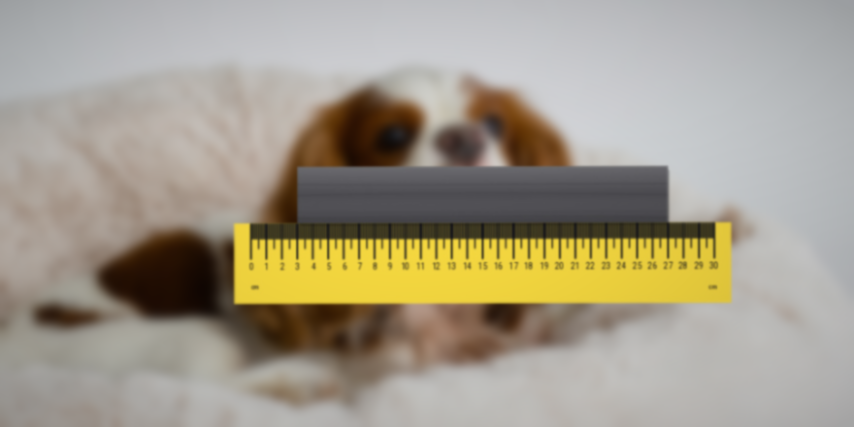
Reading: 24cm
